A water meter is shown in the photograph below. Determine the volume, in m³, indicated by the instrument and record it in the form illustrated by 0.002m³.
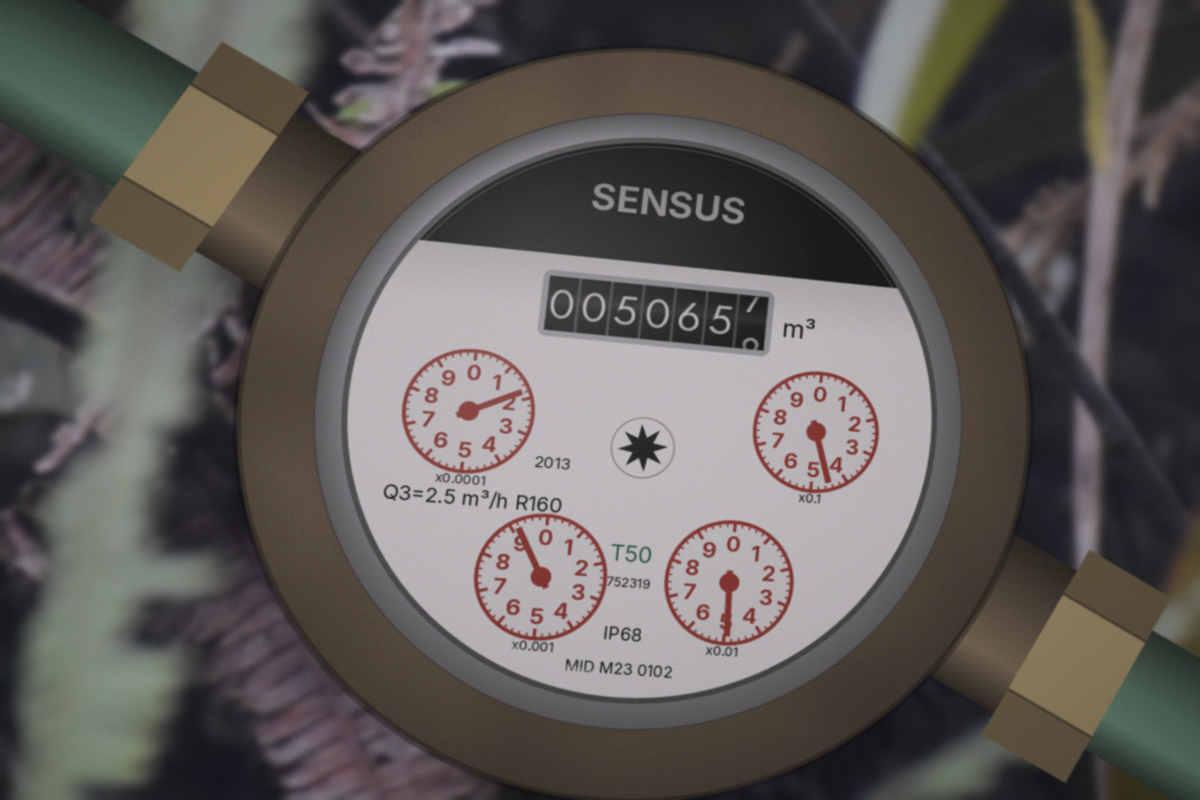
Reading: 50657.4491m³
